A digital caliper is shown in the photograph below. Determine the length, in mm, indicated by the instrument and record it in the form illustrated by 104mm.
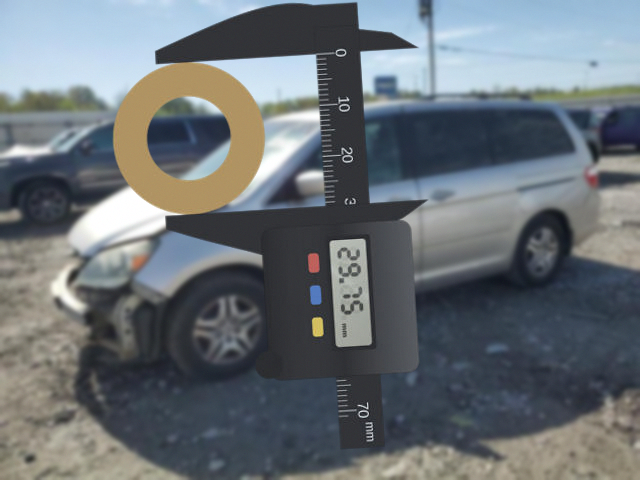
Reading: 29.75mm
